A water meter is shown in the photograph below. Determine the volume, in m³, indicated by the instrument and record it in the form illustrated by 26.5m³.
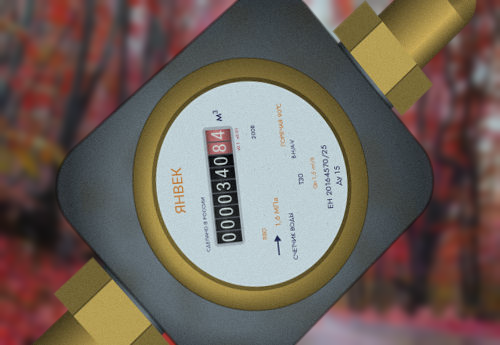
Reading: 340.84m³
